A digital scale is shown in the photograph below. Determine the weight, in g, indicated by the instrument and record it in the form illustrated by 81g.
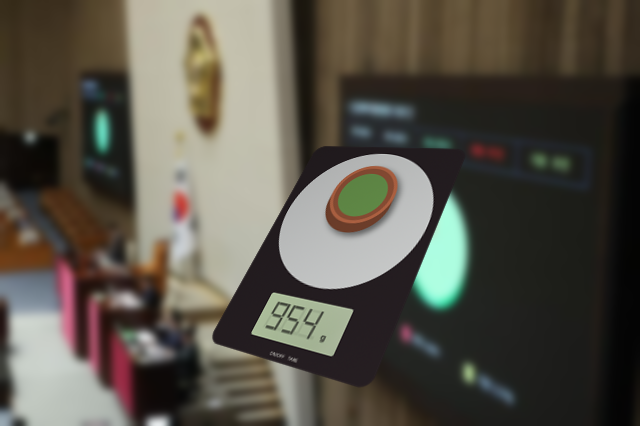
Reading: 954g
